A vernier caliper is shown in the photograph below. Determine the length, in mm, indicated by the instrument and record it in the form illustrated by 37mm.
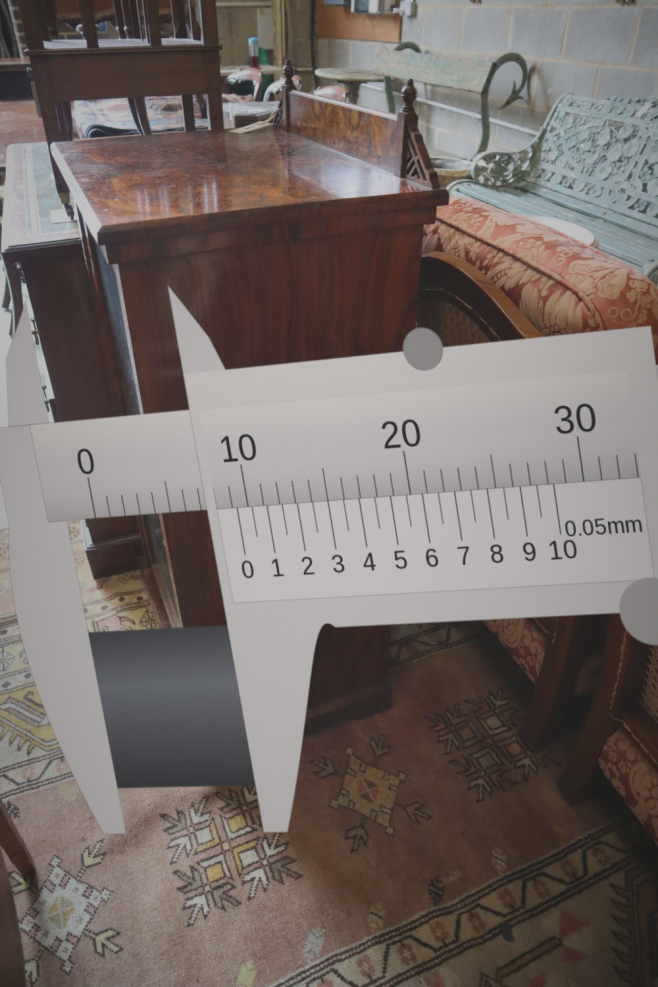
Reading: 9.3mm
